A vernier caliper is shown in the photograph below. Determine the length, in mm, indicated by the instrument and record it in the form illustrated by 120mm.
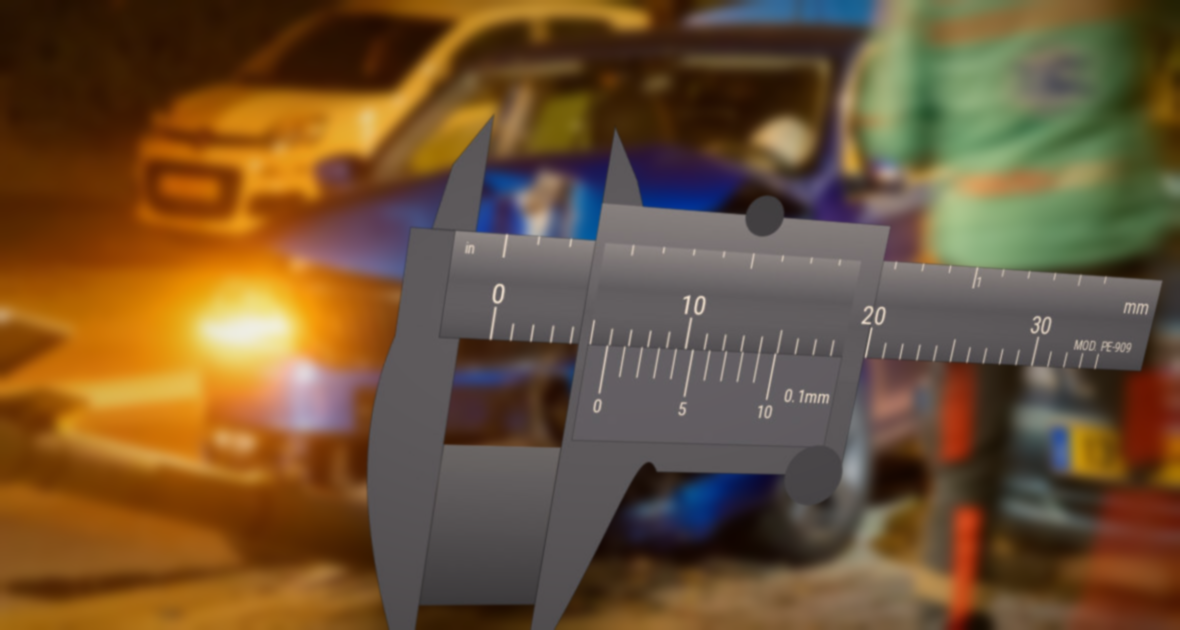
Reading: 5.9mm
